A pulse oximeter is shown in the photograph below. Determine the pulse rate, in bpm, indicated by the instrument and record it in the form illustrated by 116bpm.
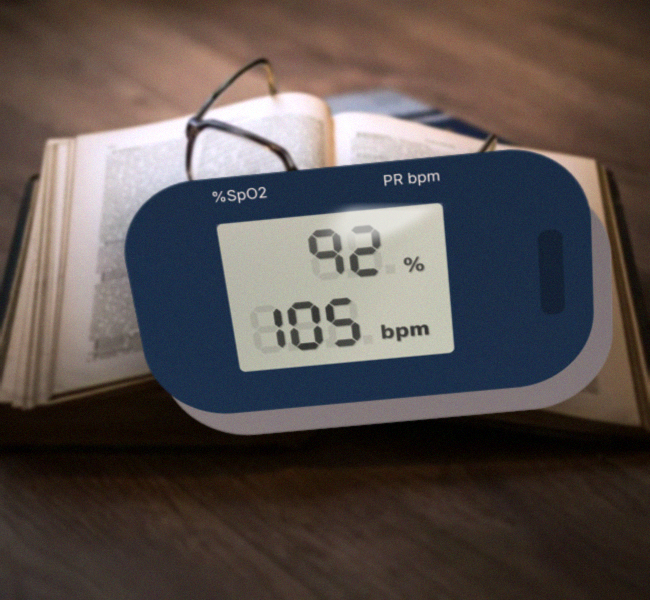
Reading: 105bpm
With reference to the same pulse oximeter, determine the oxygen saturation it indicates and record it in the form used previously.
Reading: 92%
